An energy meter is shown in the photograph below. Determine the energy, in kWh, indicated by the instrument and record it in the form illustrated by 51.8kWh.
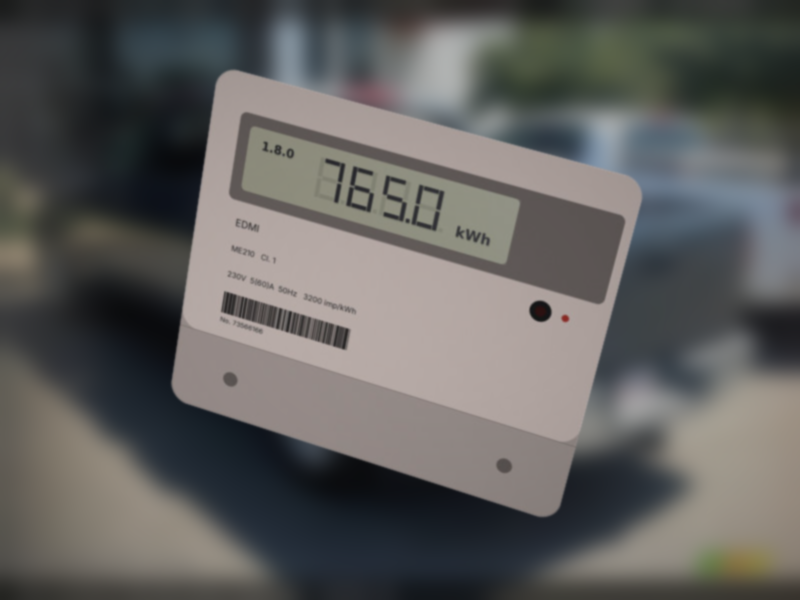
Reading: 765.0kWh
